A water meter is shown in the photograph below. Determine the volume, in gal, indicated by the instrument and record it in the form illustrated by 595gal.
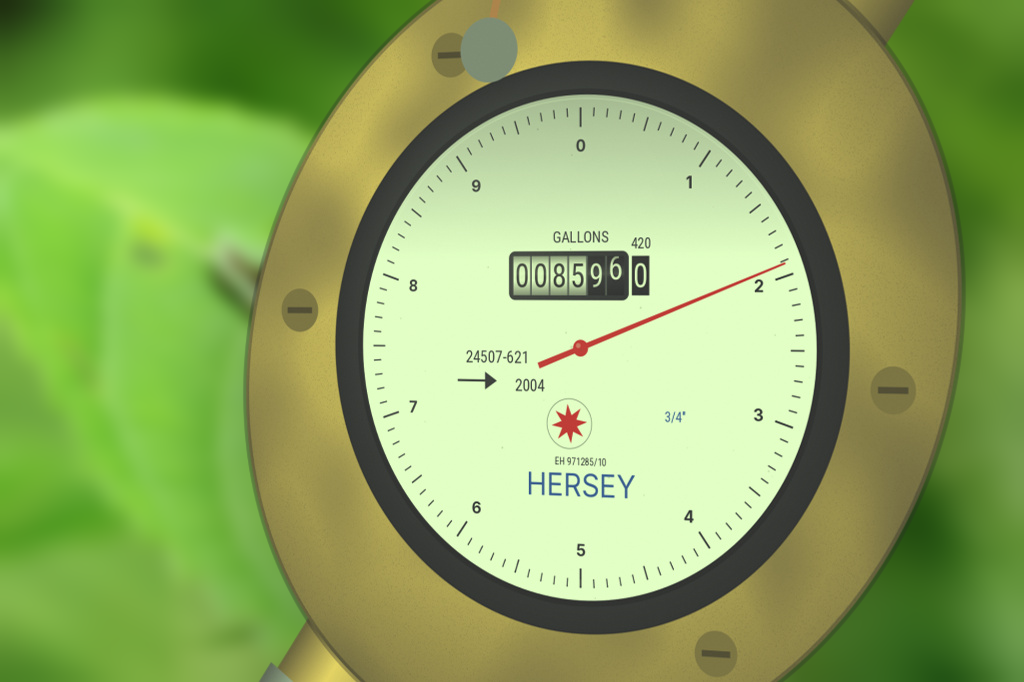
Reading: 85961.9gal
